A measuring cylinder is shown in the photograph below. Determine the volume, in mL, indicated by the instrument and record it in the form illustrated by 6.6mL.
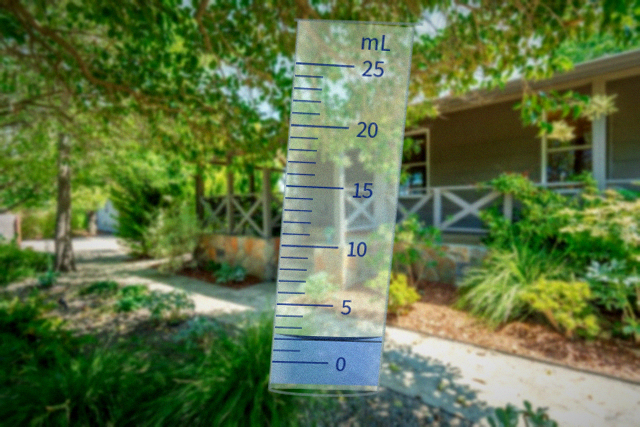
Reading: 2mL
